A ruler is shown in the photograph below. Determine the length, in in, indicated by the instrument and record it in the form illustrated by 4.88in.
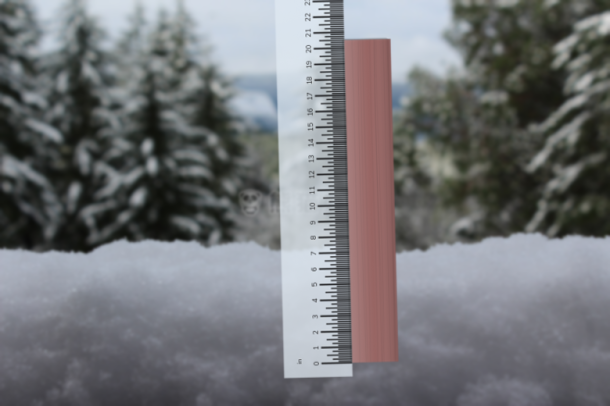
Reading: 20.5in
